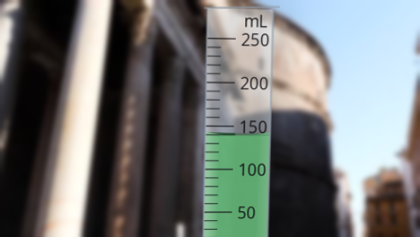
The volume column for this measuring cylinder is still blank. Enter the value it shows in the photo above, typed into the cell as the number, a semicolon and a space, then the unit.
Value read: 140; mL
